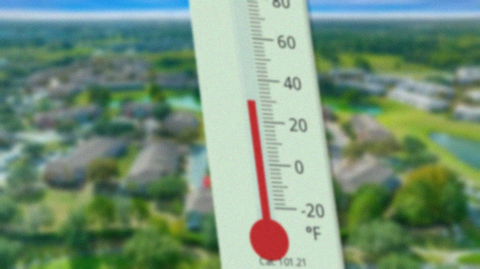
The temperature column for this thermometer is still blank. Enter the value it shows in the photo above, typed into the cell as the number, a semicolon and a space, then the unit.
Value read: 30; °F
